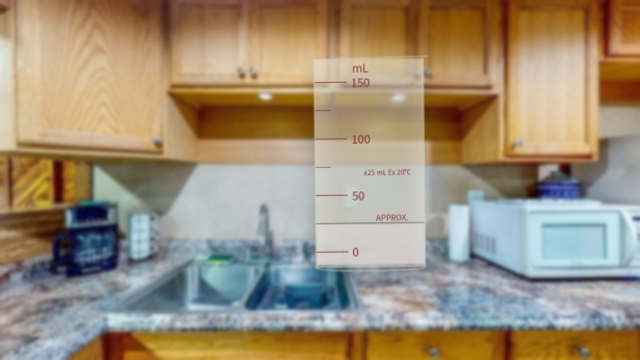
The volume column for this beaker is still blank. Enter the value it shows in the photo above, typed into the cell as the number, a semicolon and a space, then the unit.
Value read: 25; mL
